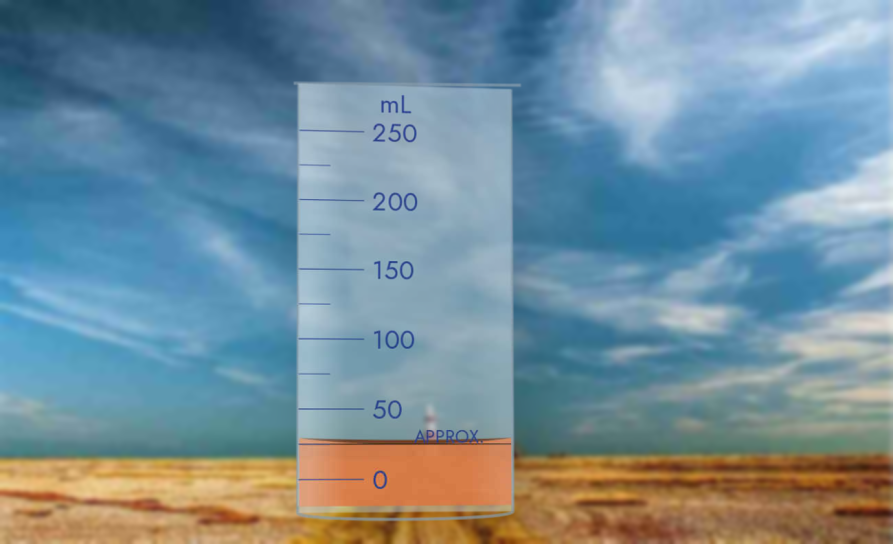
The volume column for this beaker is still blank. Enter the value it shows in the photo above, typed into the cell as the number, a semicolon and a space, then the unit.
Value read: 25; mL
